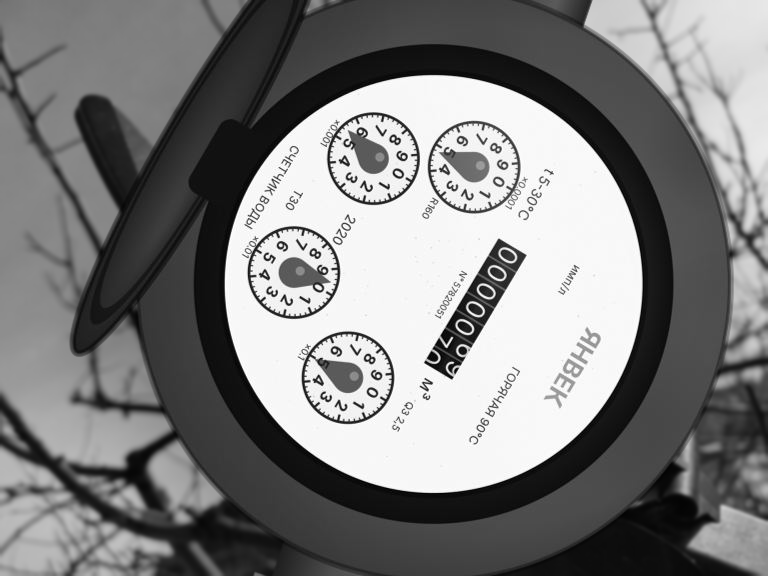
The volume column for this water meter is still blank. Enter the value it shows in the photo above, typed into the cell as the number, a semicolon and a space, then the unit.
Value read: 69.4954; m³
